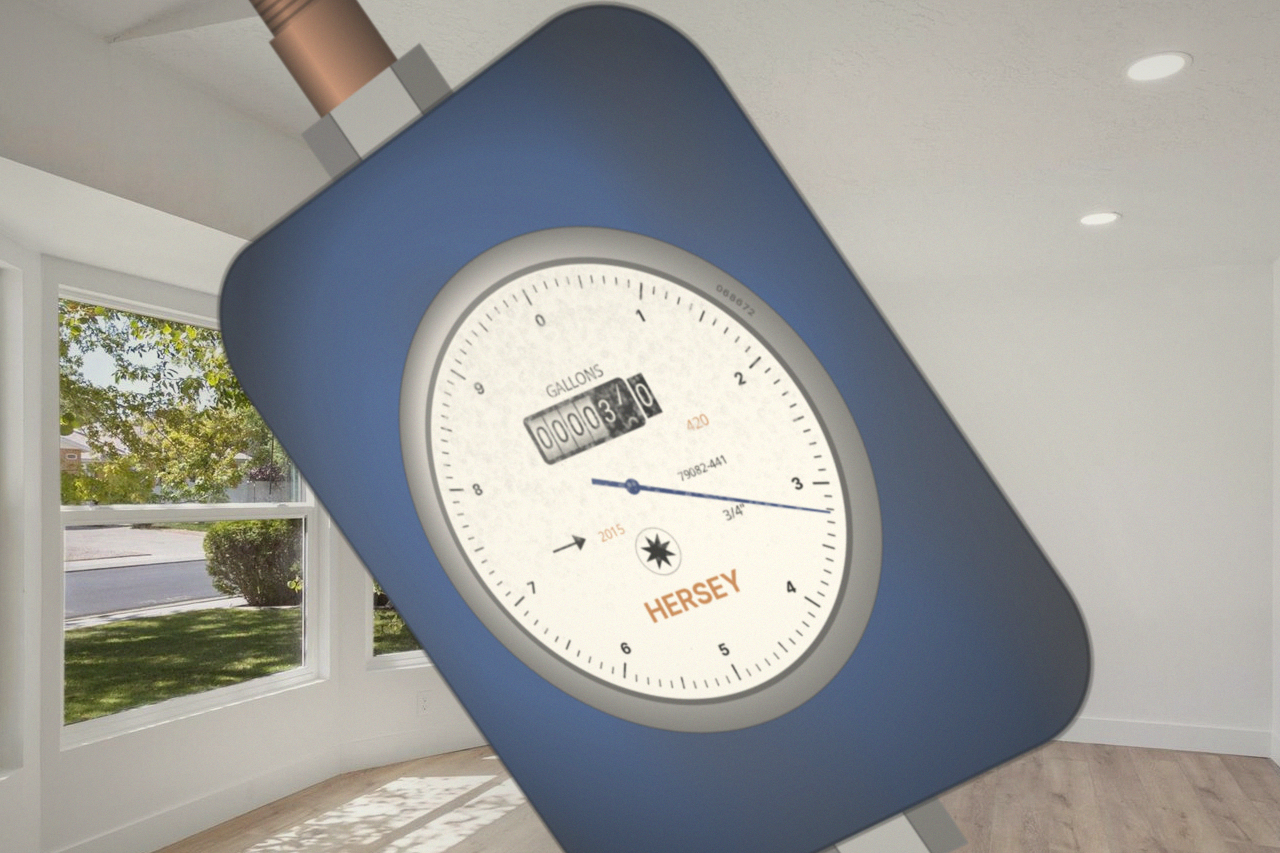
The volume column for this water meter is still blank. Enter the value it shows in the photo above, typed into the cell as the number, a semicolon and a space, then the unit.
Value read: 373.2; gal
